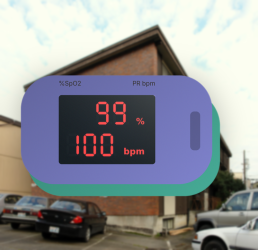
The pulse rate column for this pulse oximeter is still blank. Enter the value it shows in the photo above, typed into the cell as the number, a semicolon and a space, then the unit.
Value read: 100; bpm
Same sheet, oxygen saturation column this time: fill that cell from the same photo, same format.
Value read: 99; %
